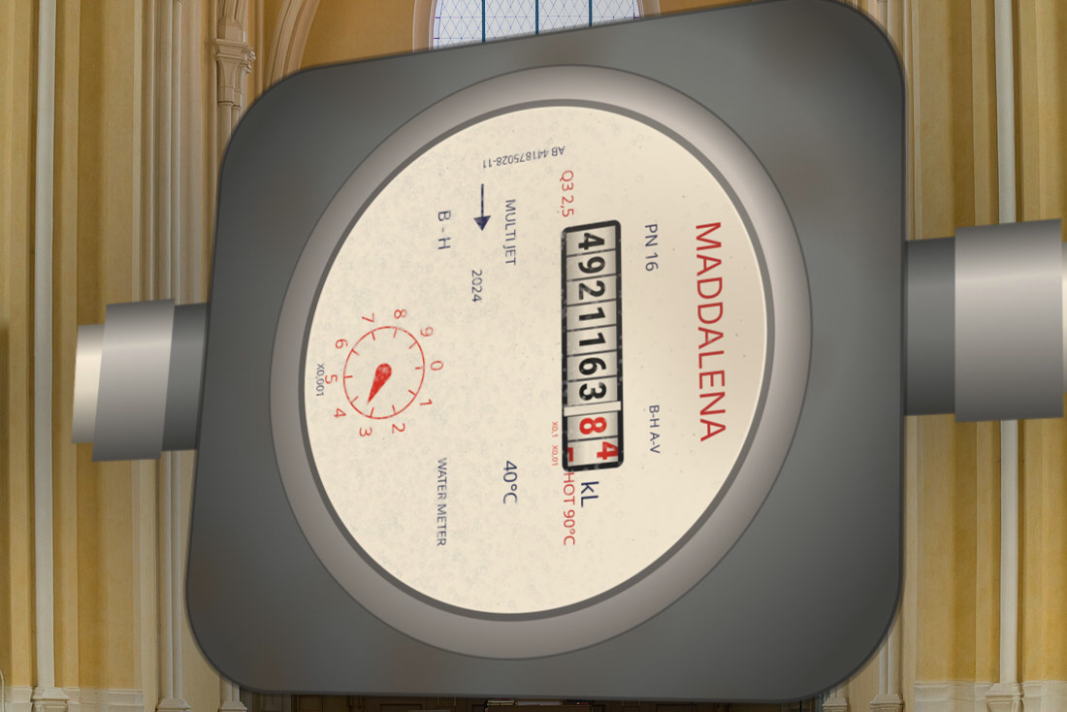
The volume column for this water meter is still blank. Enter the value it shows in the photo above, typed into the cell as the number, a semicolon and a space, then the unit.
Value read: 4921163.843; kL
